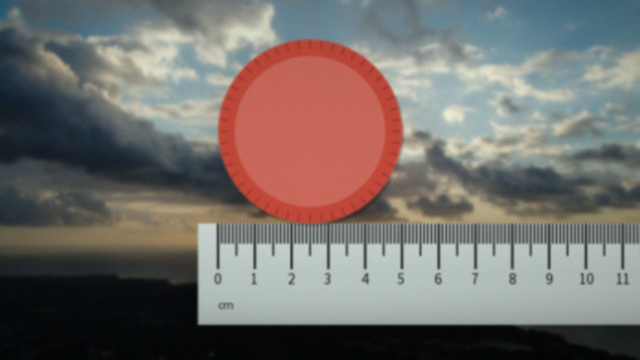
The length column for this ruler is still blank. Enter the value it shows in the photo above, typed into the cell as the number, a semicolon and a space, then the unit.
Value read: 5; cm
